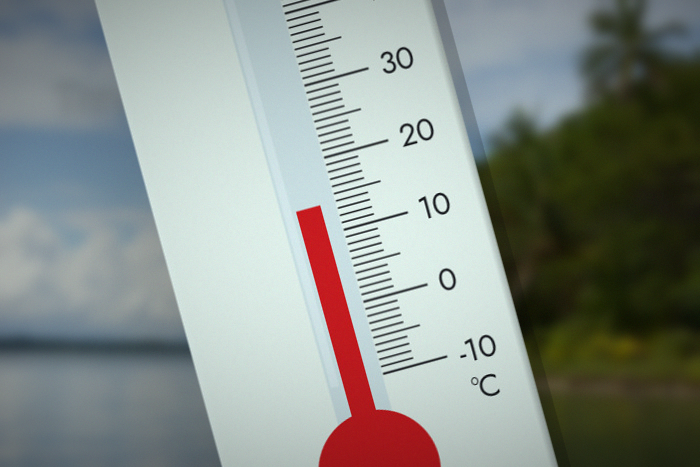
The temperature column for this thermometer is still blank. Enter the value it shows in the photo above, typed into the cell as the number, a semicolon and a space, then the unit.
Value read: 14; °C
